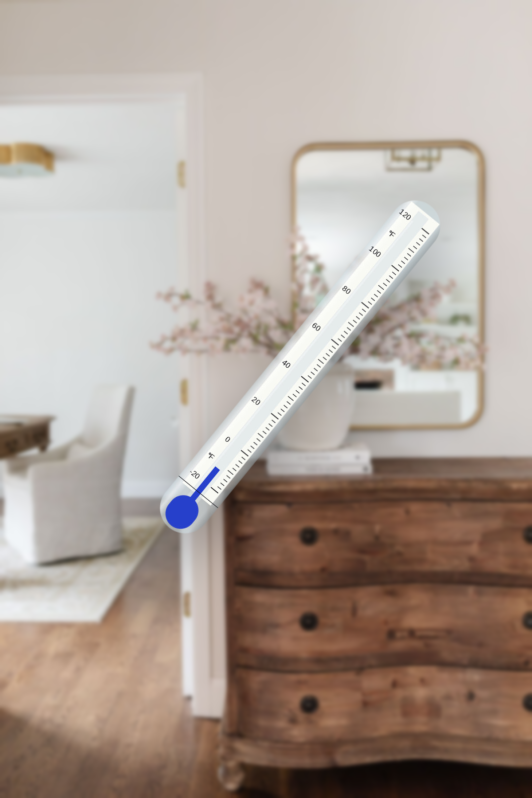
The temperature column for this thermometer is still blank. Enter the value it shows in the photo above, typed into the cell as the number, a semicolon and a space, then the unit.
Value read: -12; °F
